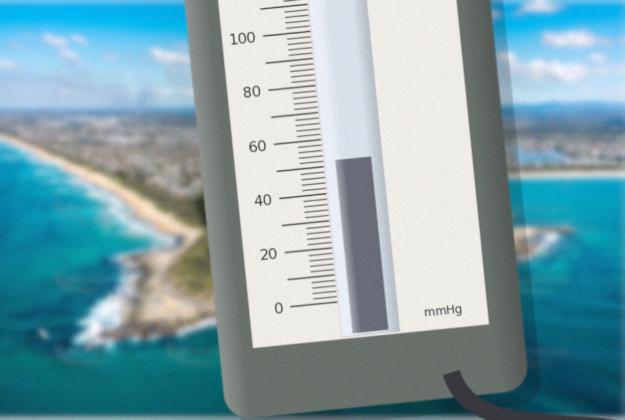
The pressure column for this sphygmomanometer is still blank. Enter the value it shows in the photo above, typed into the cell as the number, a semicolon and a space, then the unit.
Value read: 52; mmHg
